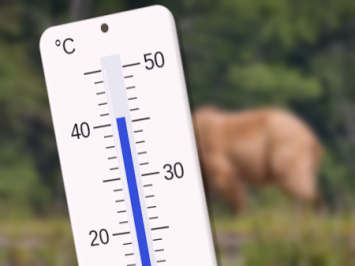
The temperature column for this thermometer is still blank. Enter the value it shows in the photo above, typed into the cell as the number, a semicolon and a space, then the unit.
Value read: 41; °C
